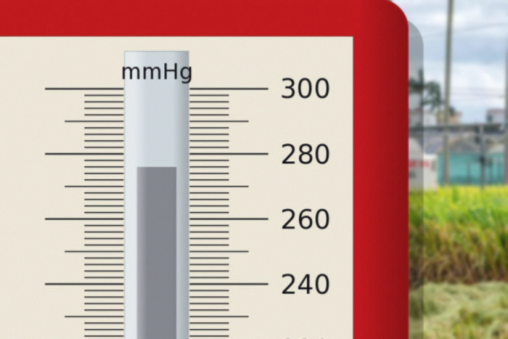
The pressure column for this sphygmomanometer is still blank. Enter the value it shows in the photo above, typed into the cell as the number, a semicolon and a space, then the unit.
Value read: 276; mmHg
